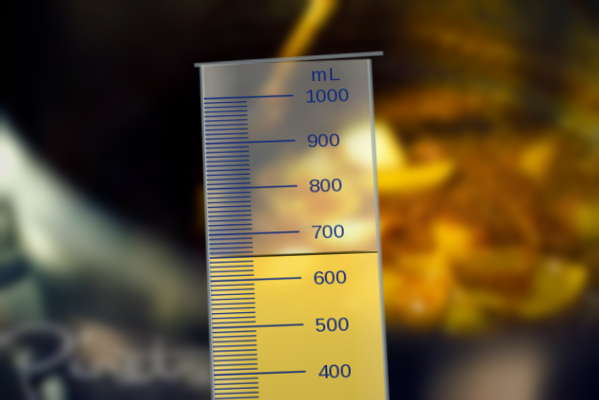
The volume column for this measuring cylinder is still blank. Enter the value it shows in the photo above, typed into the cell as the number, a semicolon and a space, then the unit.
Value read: 650; mL
